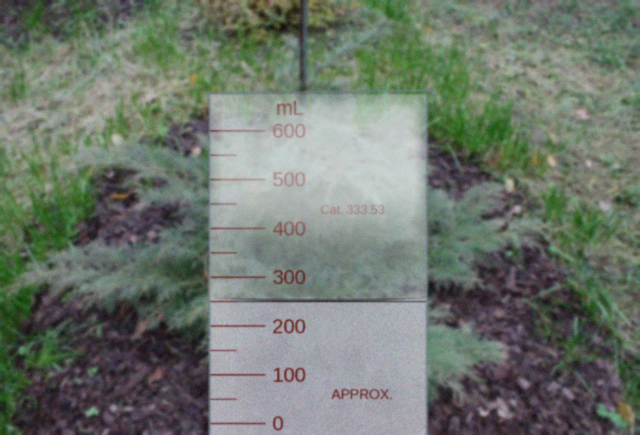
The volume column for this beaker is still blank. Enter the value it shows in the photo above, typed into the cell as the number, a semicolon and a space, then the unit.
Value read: 250; mL
